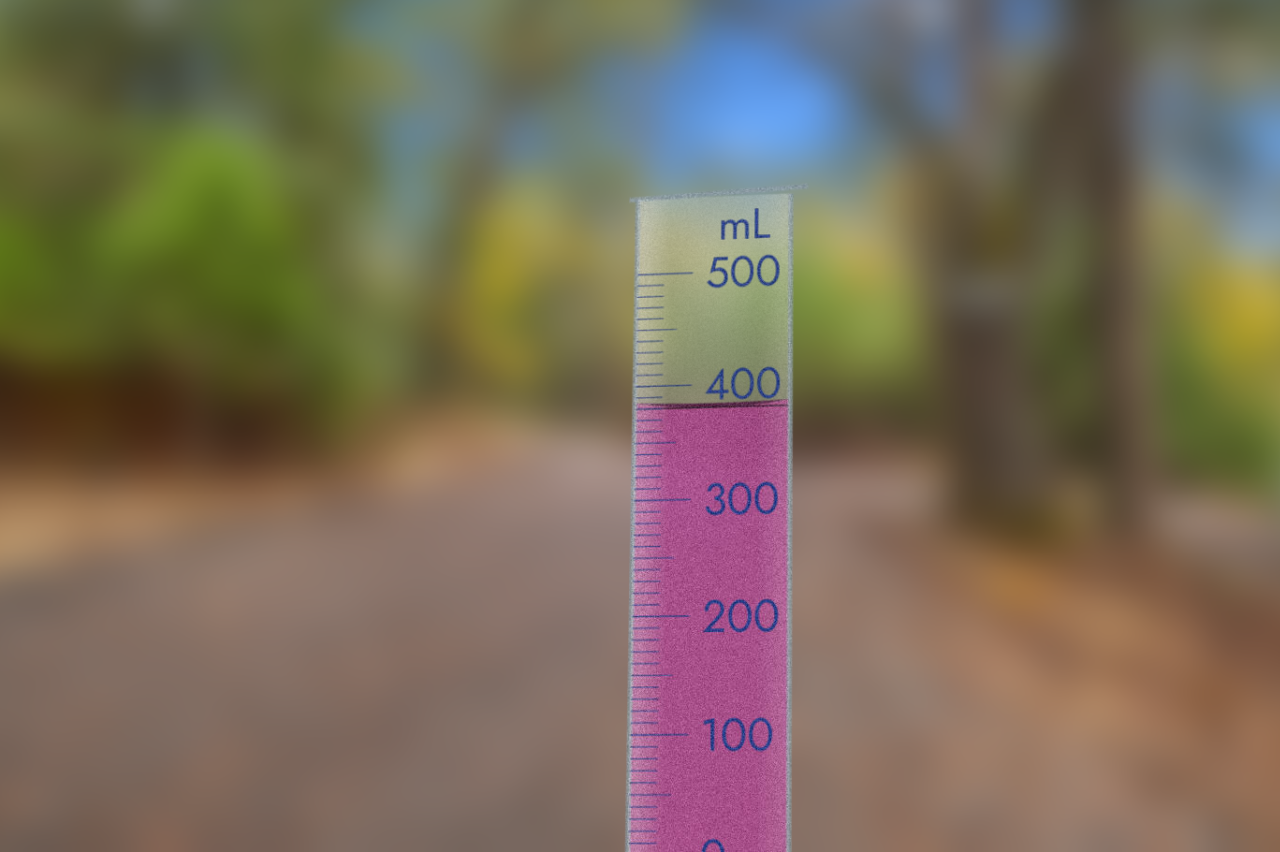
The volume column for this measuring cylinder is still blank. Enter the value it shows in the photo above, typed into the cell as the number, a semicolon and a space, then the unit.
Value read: 380; mL
